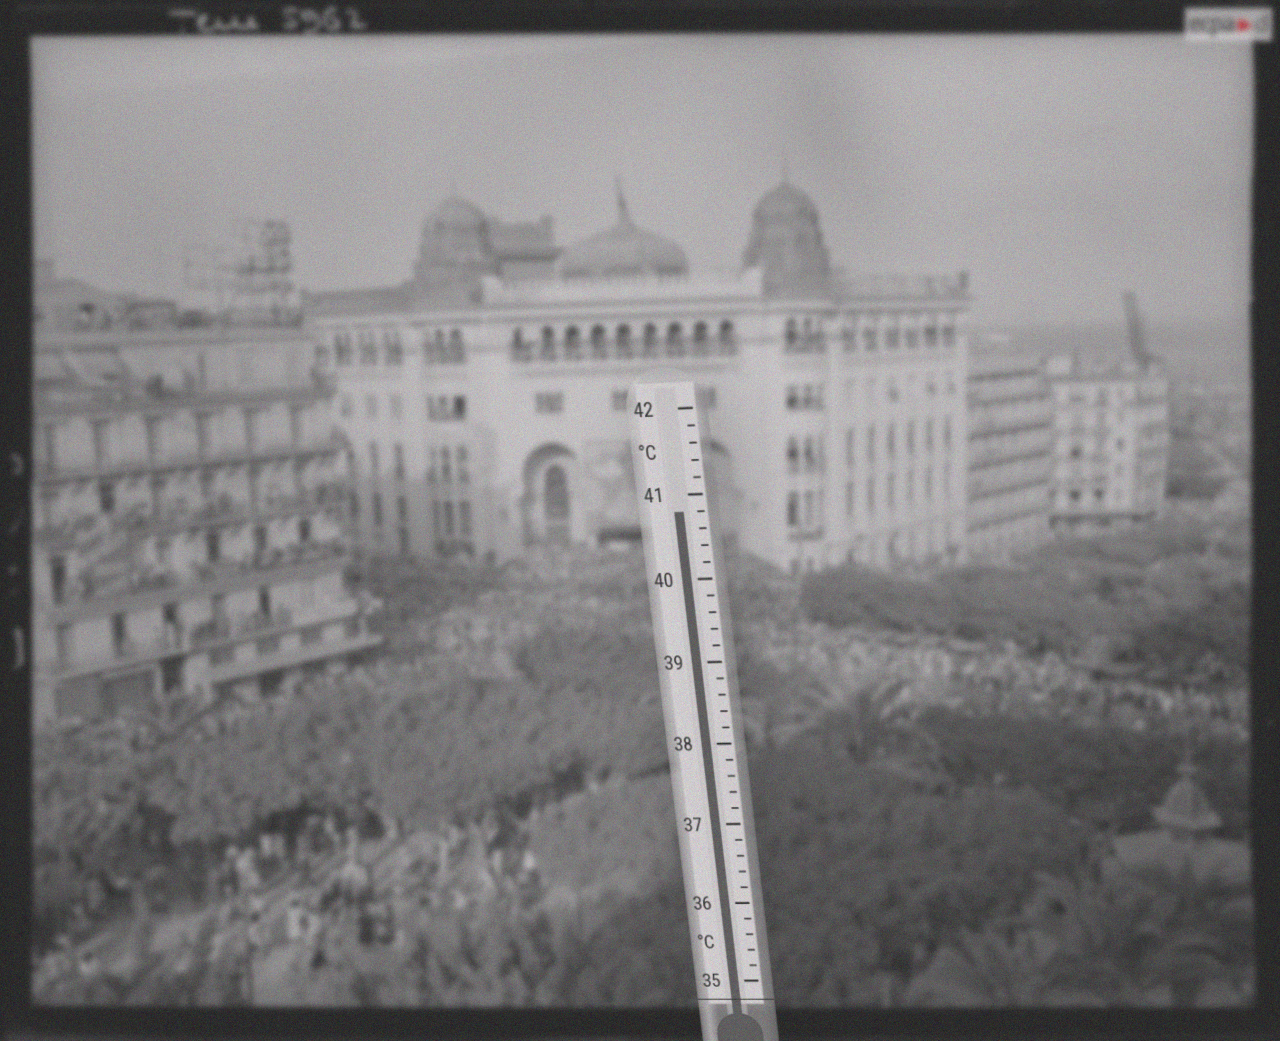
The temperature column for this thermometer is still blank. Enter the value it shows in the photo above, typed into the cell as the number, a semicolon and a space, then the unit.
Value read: 40.8; °C
